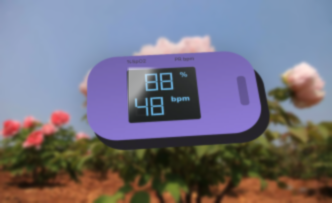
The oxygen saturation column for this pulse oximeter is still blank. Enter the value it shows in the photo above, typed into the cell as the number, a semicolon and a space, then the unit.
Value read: 88; %
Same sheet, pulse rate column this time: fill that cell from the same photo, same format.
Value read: 48; bpm
